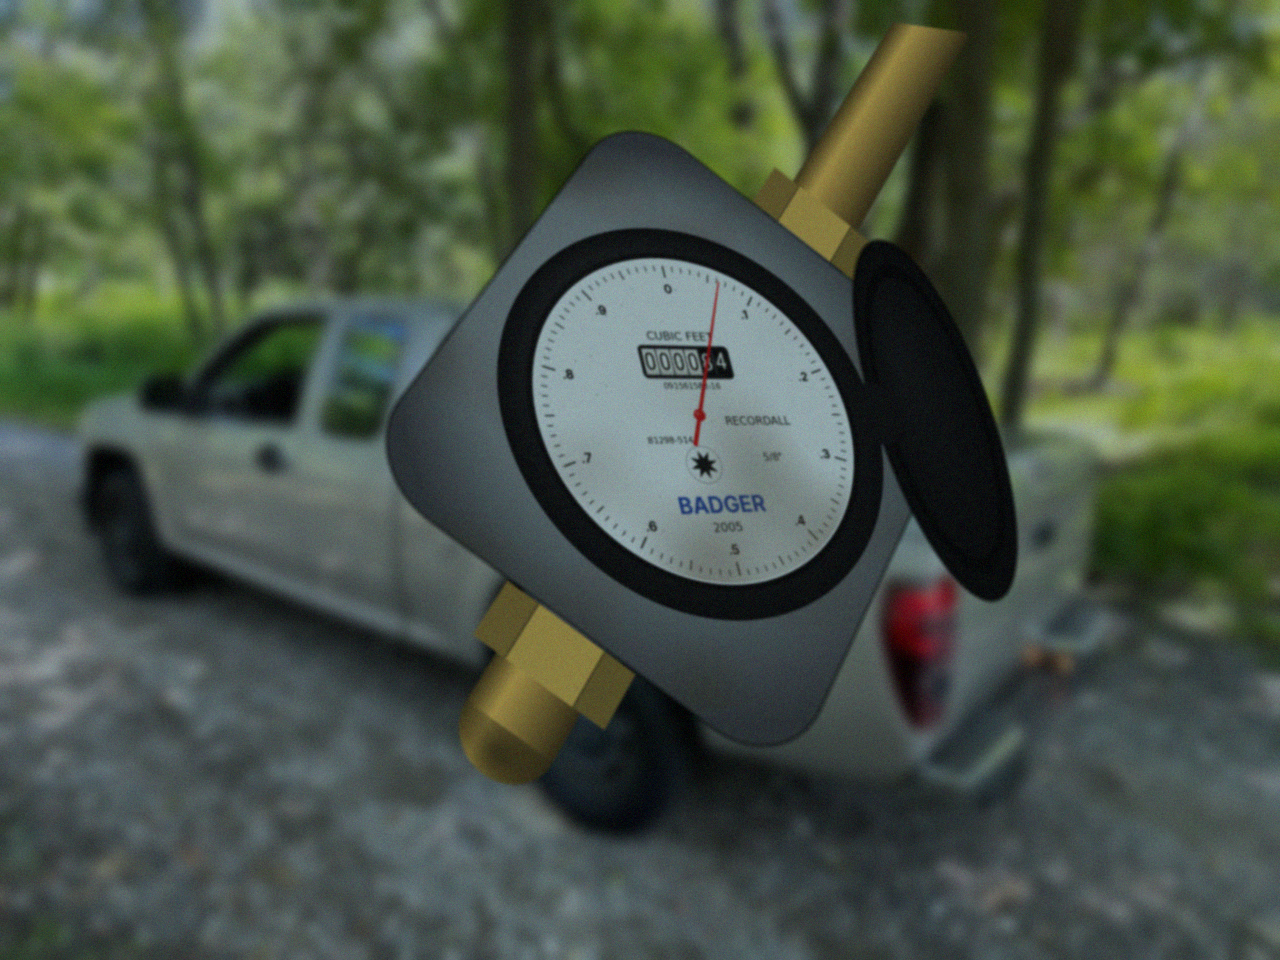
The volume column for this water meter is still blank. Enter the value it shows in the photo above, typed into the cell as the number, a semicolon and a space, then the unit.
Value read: 84.06; ft³
